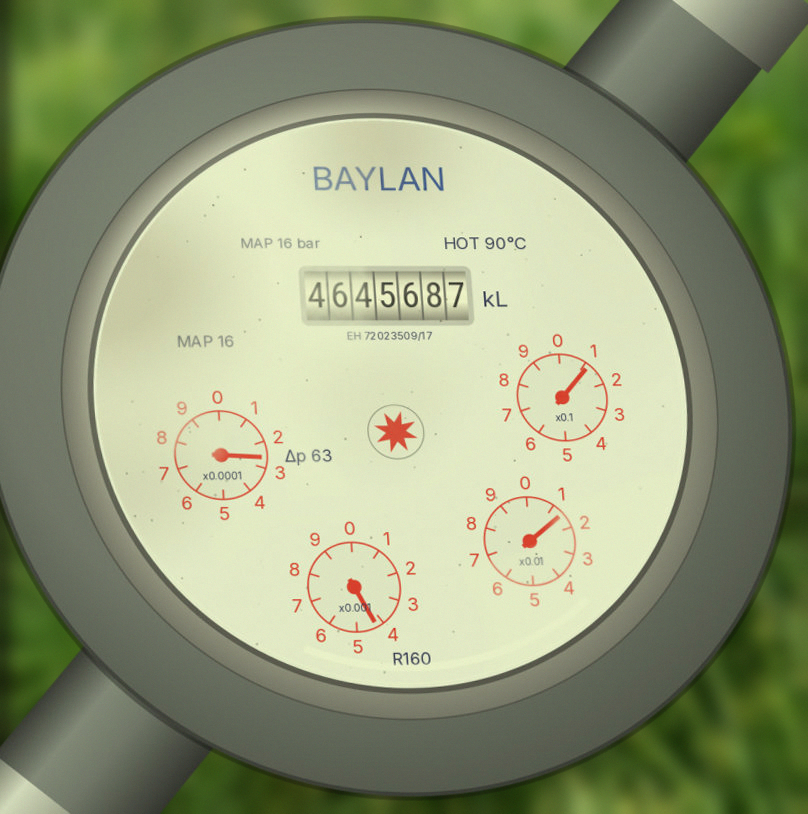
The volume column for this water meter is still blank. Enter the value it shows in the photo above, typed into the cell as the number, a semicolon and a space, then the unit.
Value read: 4645687.1142; kL
